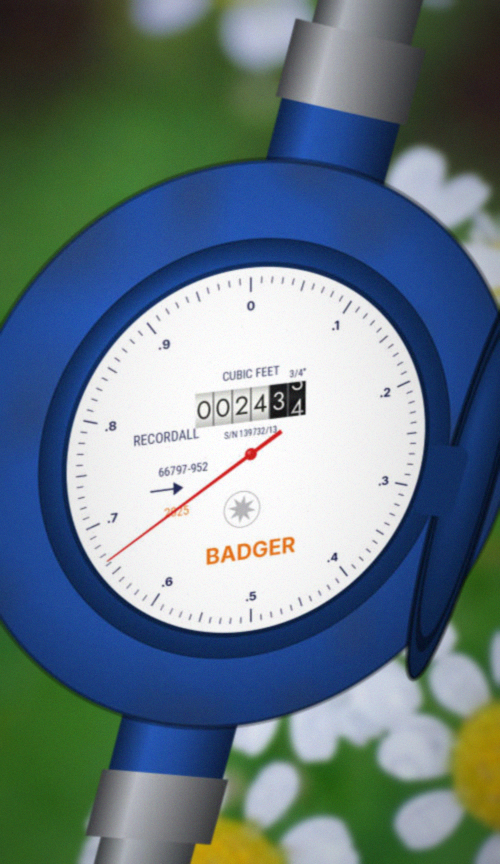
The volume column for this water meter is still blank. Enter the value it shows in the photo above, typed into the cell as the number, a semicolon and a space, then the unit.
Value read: 2433.66; ft³
